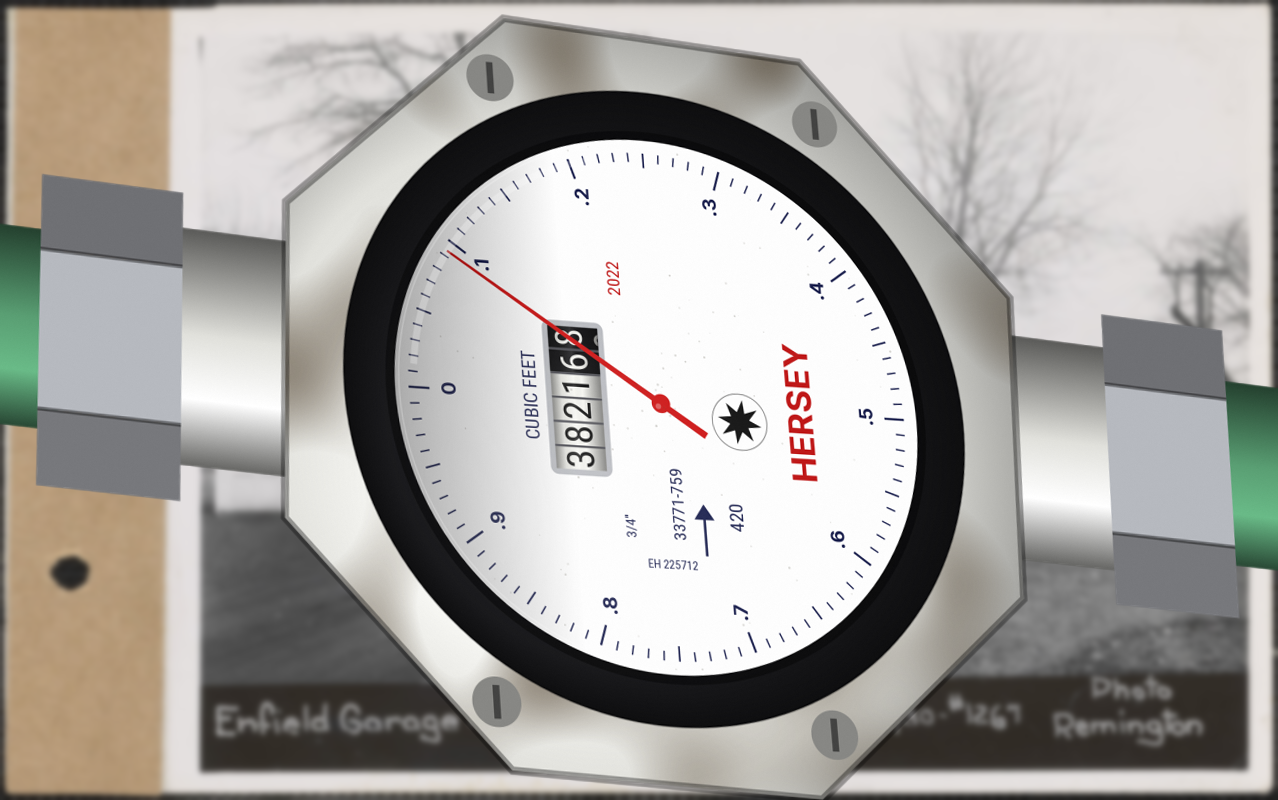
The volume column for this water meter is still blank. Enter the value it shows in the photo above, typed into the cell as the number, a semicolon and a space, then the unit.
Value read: 382168.09; ft³
